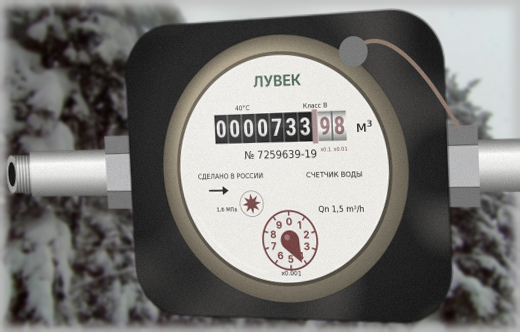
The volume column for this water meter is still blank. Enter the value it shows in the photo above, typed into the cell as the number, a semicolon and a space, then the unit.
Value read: 733.984; m³
